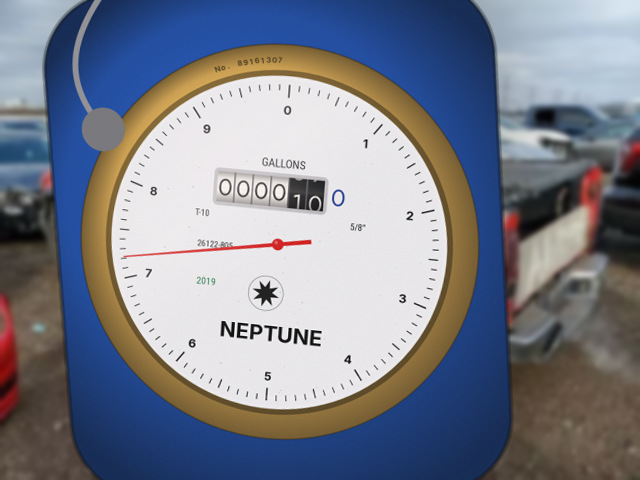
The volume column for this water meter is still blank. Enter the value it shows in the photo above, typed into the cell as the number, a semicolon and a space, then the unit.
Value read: 97.2; gal
